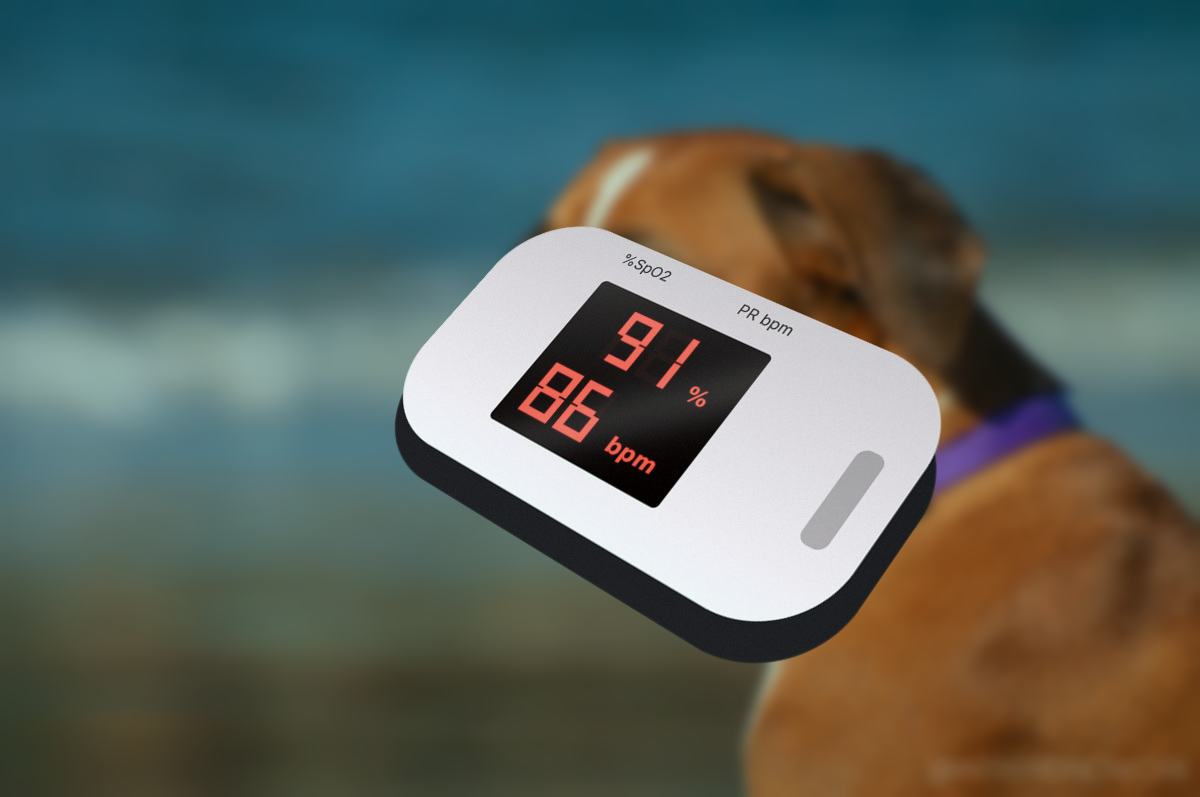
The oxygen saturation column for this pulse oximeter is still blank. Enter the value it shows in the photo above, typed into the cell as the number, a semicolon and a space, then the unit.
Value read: 91; %
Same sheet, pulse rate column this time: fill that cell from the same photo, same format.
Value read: 86; bpm
